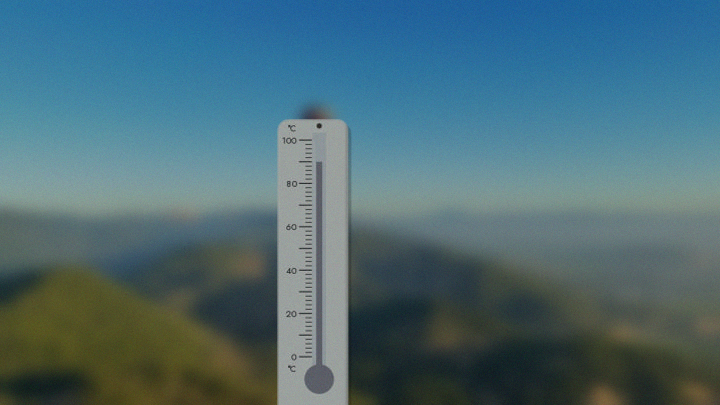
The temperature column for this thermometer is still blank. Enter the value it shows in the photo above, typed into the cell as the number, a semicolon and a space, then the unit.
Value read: 90; °C
